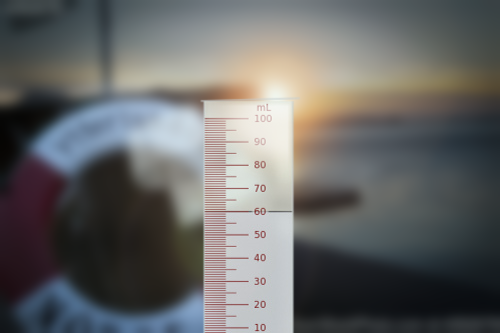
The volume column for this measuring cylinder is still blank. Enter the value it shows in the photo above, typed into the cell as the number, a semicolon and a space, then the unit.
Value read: 60; mL
